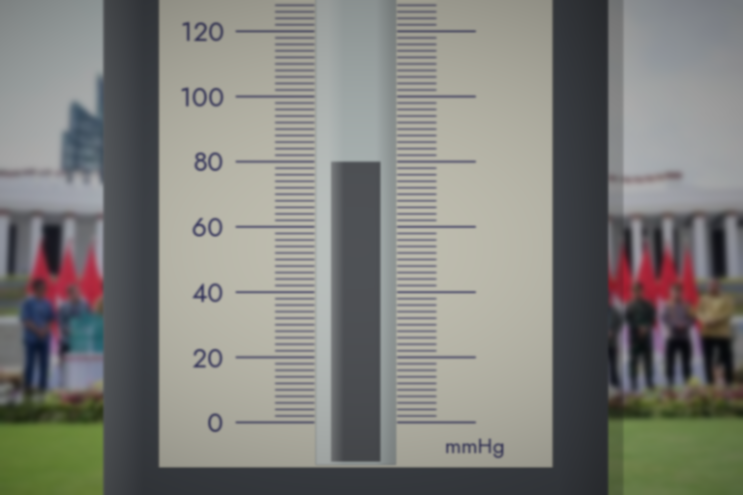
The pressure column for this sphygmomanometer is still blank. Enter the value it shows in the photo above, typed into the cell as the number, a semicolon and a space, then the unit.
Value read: 80; mmHg
